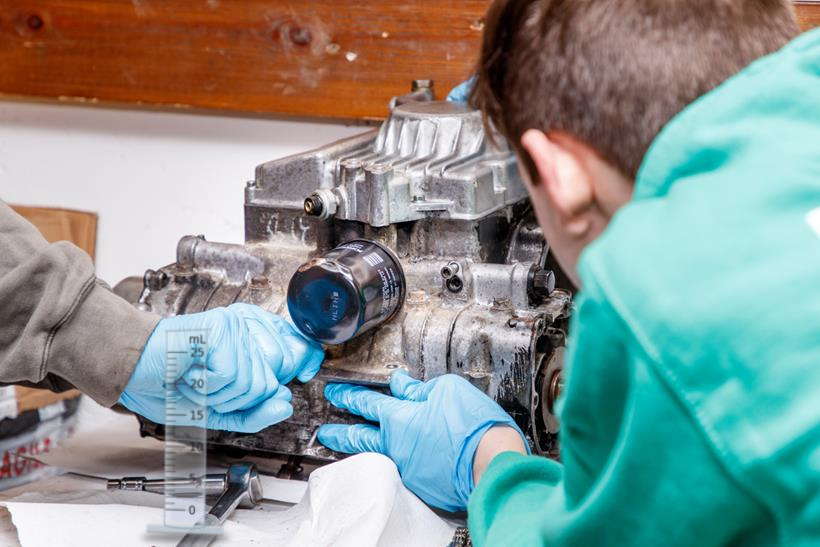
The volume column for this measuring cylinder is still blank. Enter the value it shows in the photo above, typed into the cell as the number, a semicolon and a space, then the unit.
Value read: 2; mL
